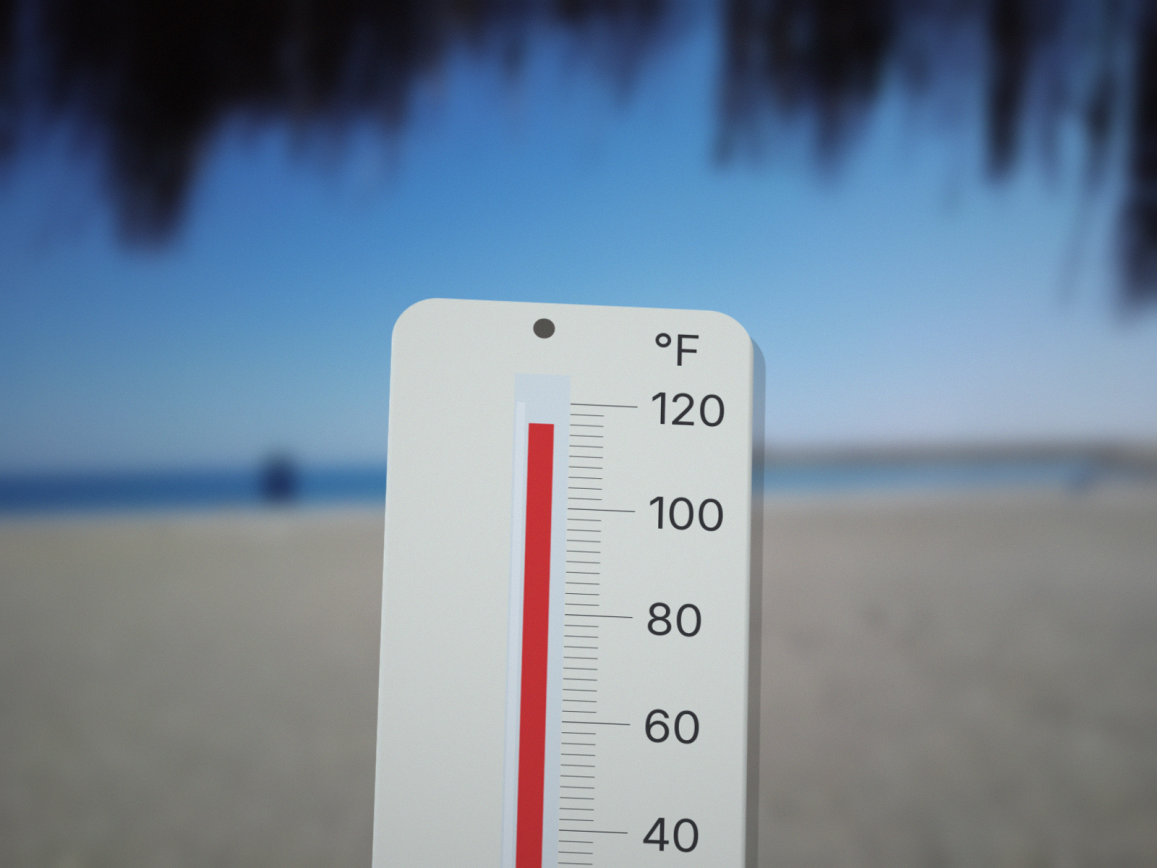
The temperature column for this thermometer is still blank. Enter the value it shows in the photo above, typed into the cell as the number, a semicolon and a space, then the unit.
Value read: 116; °F
